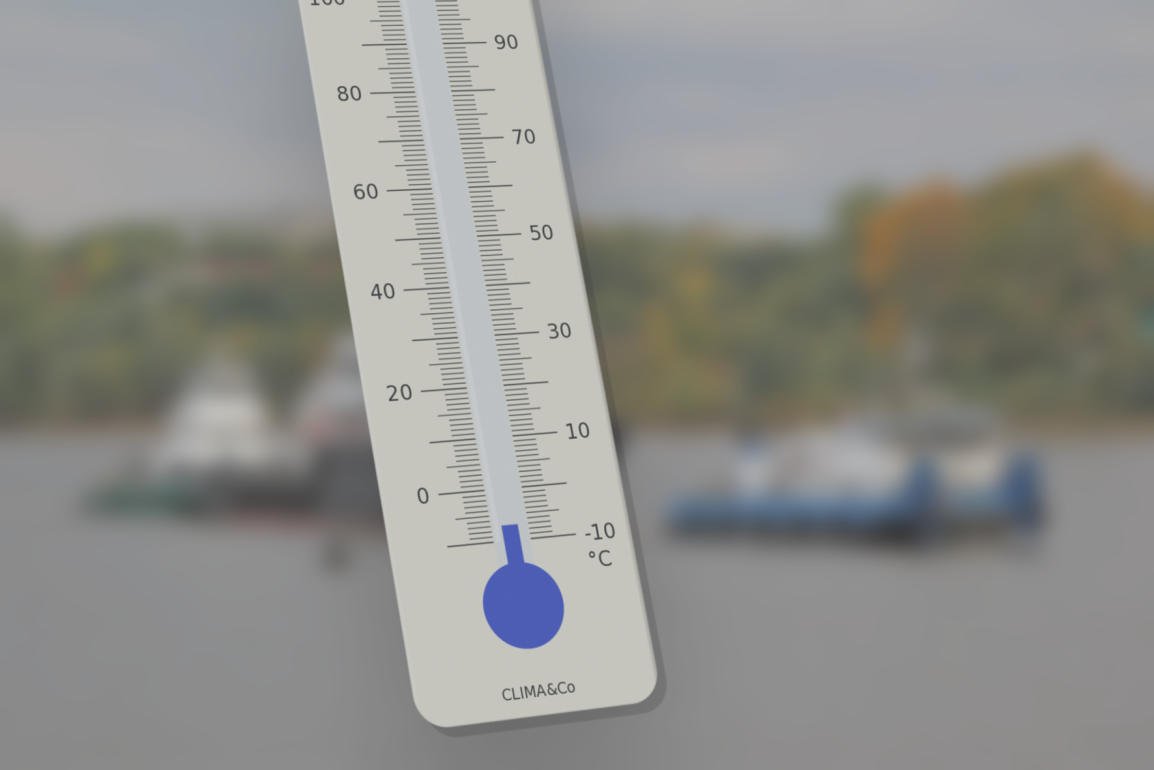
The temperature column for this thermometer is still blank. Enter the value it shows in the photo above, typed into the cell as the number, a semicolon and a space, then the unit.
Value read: -7; °C
